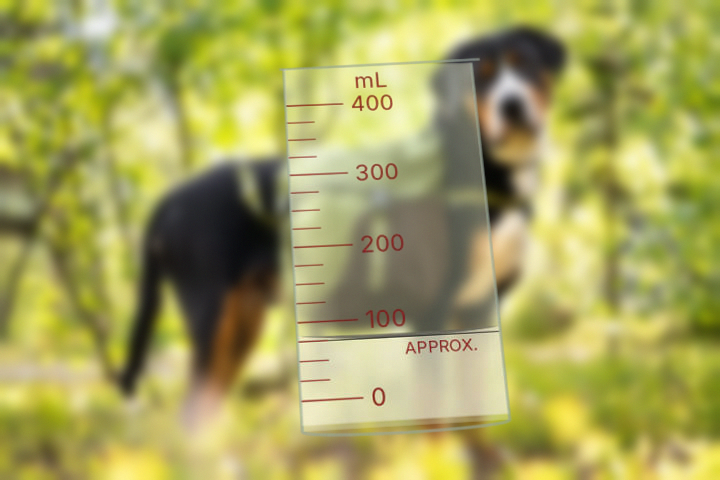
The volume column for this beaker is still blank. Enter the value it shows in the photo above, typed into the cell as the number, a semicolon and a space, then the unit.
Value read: 75; mL
